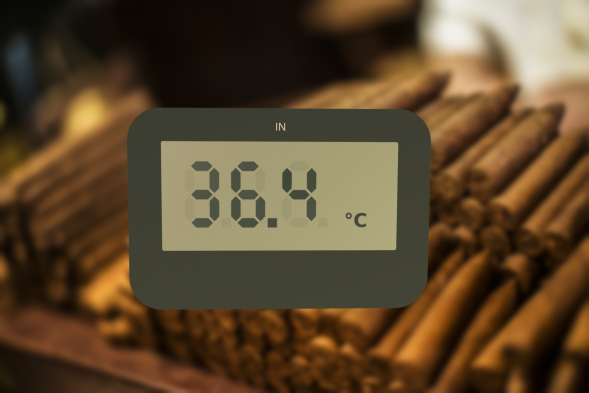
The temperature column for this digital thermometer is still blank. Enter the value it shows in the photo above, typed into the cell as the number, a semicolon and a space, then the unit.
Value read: 36.4; °C
